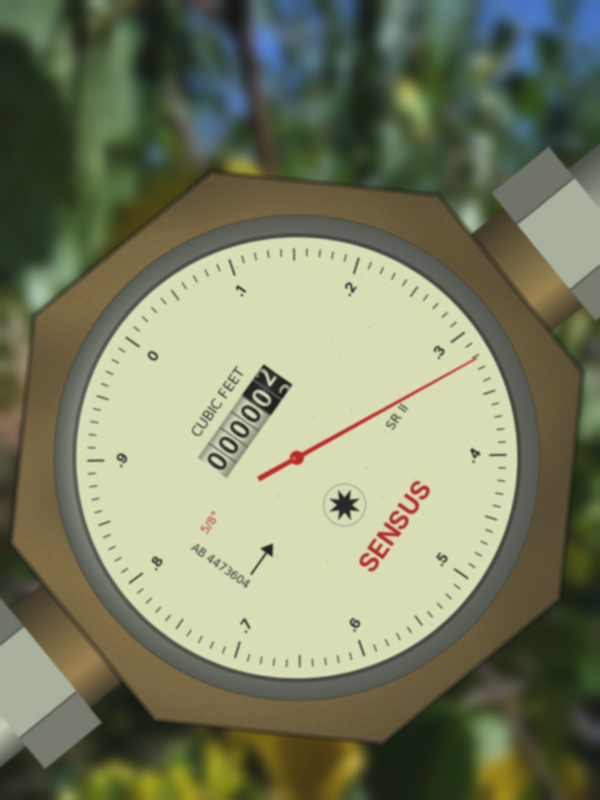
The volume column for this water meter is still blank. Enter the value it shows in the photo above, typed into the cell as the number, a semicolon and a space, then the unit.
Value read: 2.32; ft³
